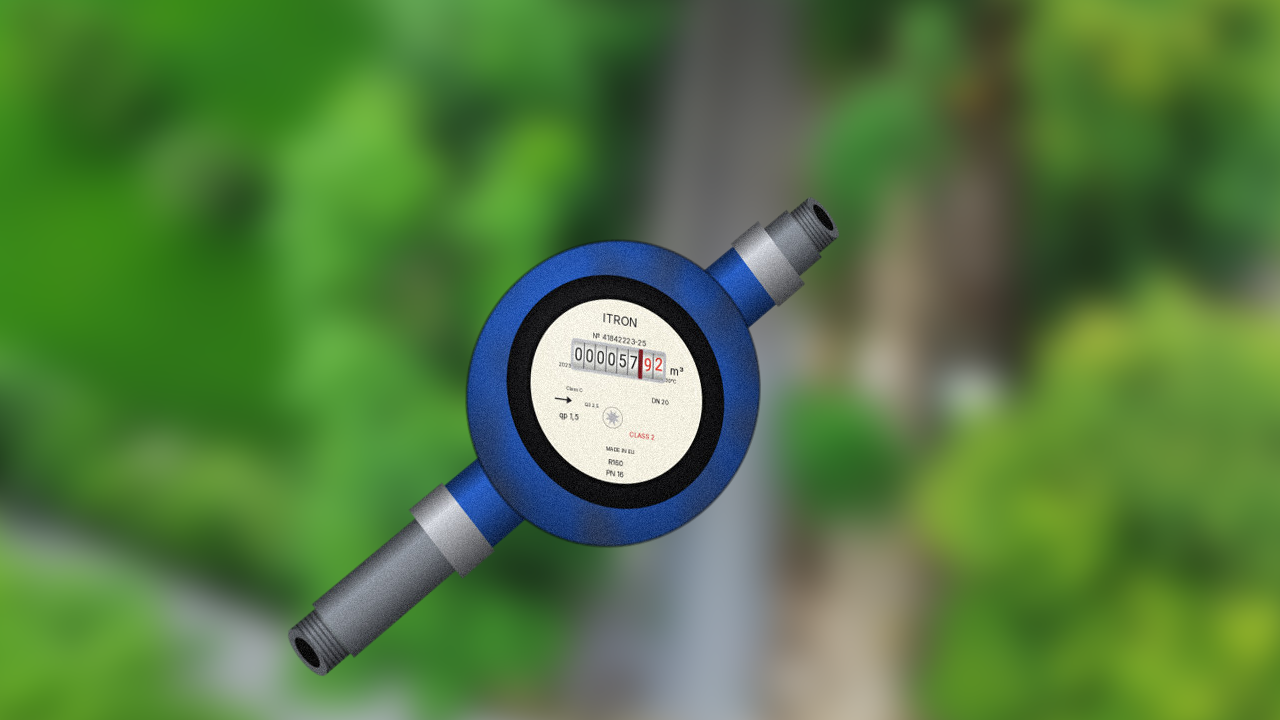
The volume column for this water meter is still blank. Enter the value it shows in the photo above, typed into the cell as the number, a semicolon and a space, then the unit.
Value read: 57.92; m³
